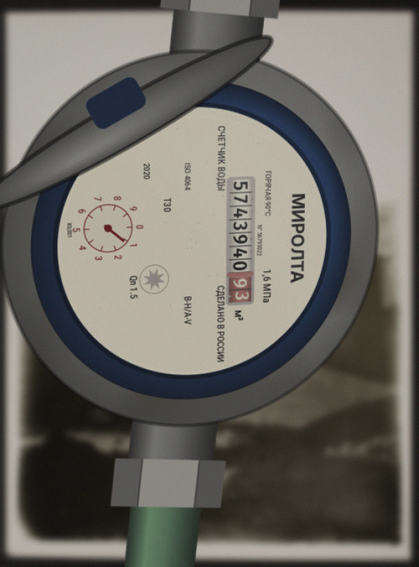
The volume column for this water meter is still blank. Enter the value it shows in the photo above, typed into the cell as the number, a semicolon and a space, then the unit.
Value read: 5743940.931; m³
